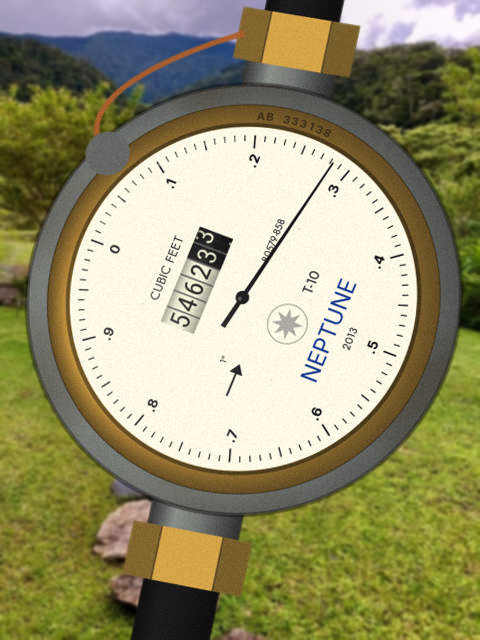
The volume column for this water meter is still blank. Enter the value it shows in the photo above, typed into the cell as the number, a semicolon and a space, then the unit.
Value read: 546233.28; ft³
